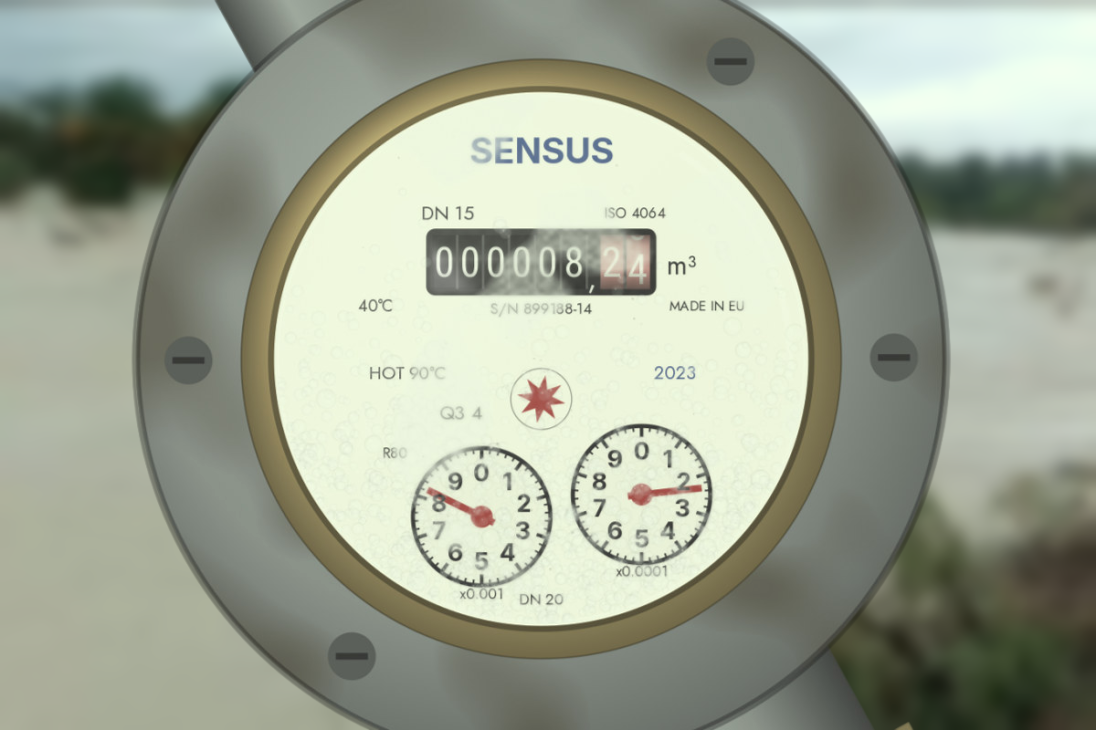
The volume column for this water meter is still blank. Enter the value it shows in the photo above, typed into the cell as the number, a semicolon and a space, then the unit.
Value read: 8.2382; m³
